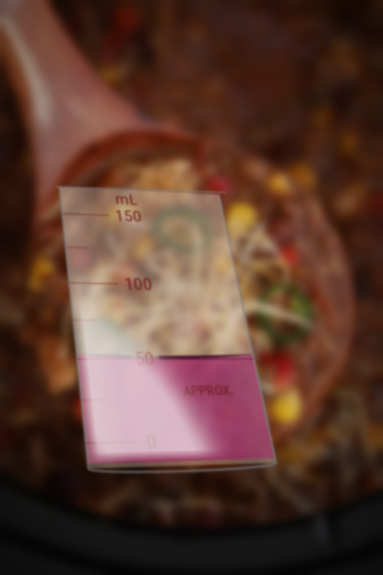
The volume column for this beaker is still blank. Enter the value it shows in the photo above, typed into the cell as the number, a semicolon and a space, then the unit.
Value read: 50; mL
